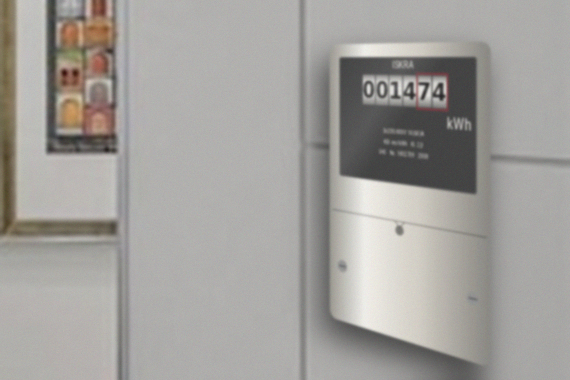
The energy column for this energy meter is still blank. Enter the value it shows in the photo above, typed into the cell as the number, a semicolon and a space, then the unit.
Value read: 14.74; kWh
